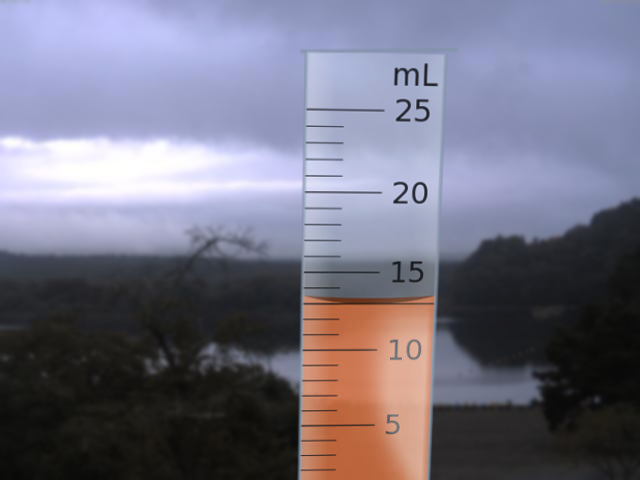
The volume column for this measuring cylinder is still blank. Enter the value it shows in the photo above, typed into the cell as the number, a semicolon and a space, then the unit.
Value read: 13; mL
